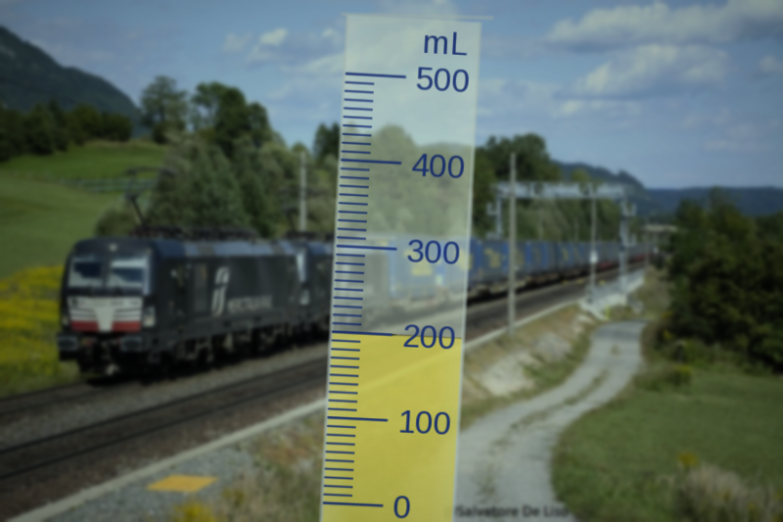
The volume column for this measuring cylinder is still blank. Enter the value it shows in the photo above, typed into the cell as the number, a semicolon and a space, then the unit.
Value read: 200; mL
